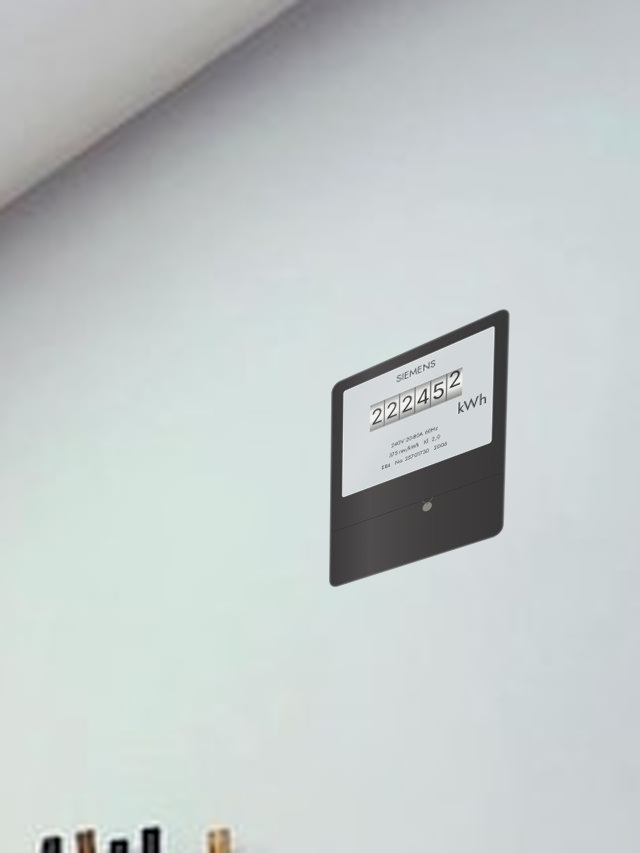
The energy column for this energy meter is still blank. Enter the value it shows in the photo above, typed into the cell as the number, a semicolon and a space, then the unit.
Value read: 222452; kWh
